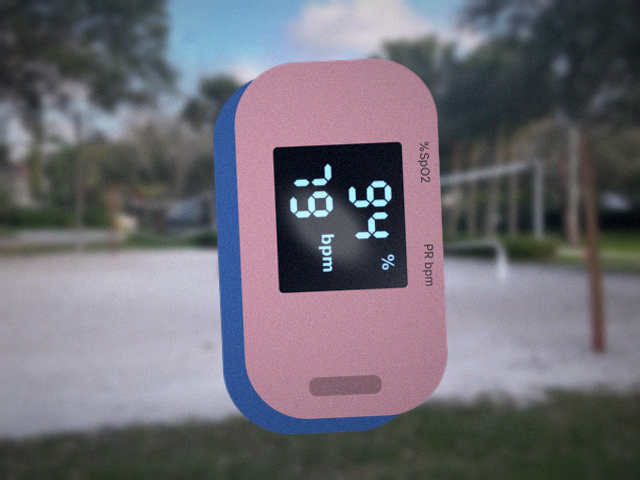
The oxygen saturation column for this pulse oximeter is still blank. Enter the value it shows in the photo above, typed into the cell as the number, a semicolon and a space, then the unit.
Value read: 94; %
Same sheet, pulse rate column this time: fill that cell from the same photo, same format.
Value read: 79; bpm
